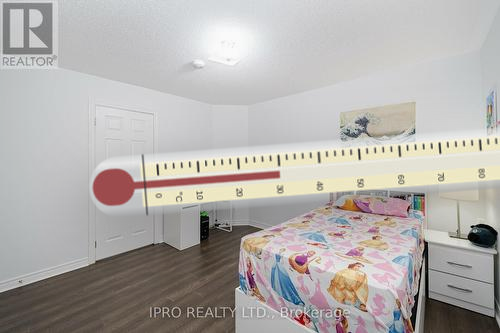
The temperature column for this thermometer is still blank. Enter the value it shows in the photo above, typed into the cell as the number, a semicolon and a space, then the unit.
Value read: 30; °C
